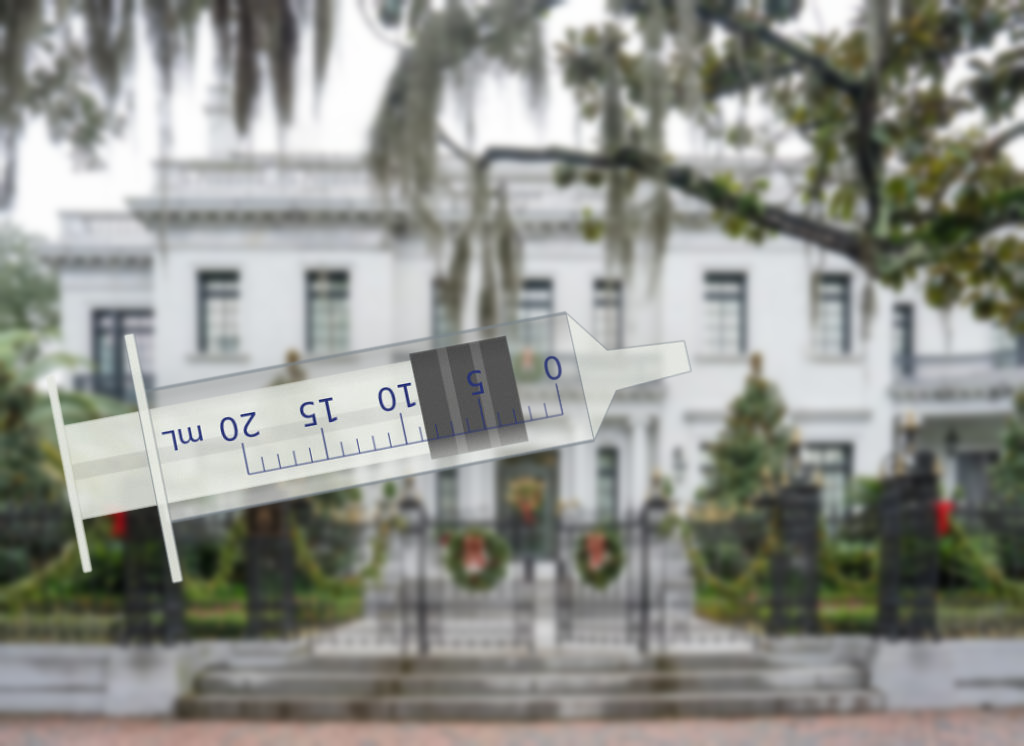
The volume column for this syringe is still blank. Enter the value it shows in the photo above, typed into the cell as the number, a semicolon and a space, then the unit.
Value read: 2.5; mL
